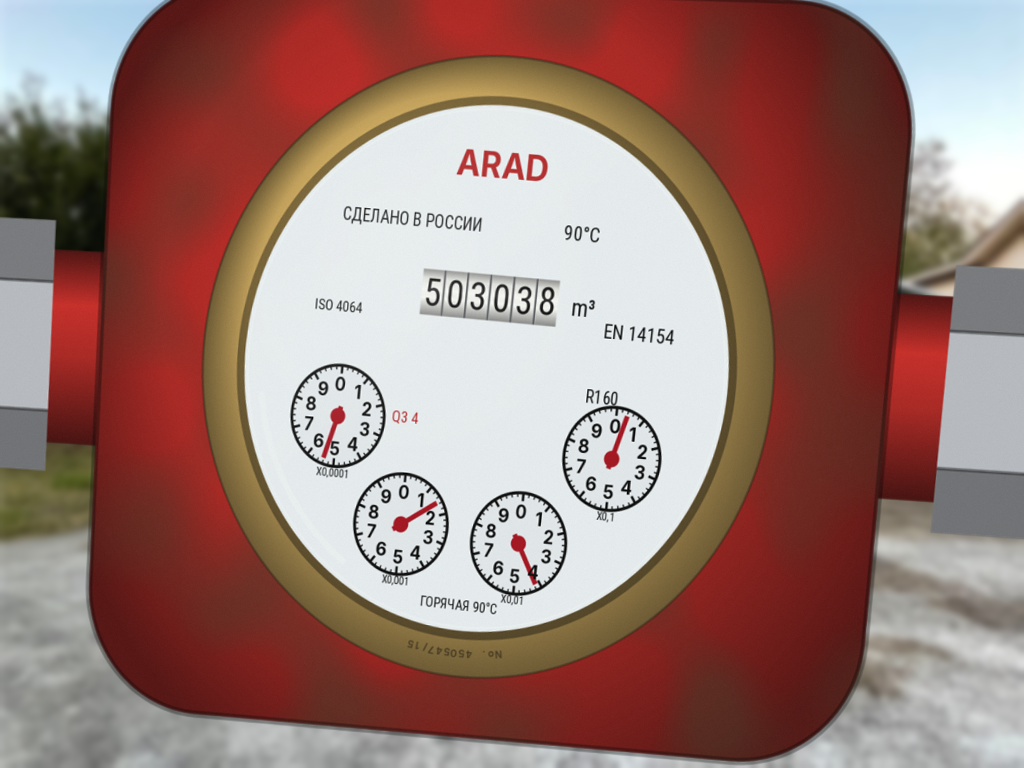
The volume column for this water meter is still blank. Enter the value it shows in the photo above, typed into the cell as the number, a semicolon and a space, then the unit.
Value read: 503038.0415; m³
